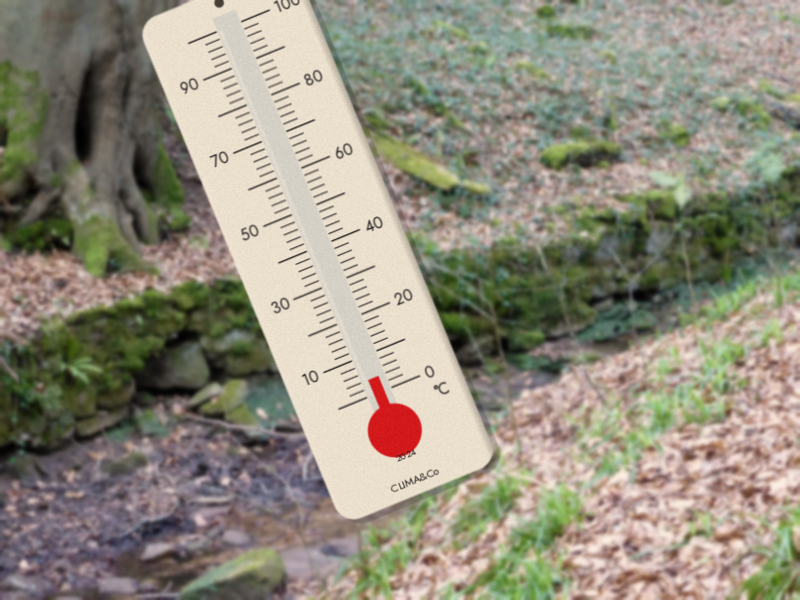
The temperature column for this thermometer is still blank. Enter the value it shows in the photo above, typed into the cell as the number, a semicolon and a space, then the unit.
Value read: 4; °C
